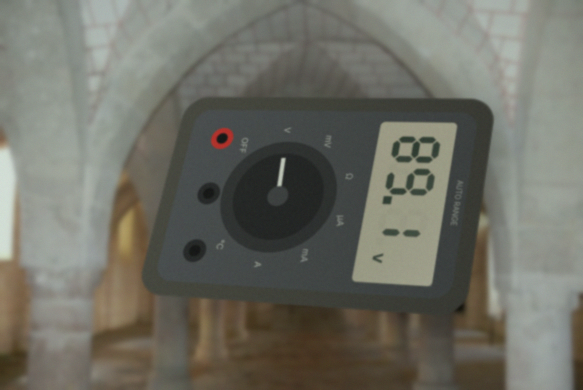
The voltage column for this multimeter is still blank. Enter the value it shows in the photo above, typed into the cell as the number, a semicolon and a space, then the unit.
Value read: 89.1; V
